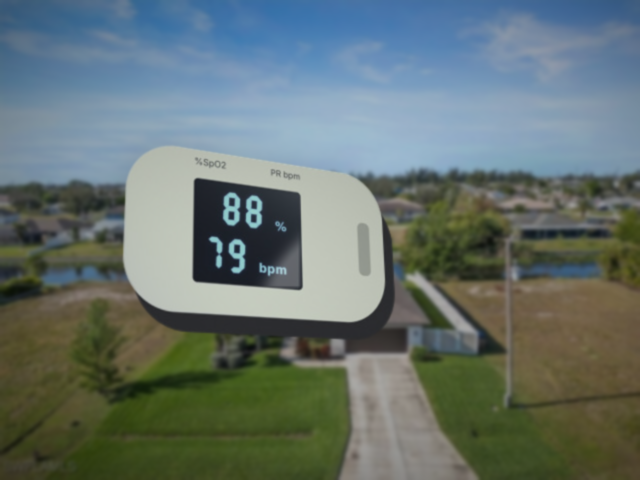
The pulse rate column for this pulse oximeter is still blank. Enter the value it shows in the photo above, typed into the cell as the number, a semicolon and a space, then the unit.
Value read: 79; bpm
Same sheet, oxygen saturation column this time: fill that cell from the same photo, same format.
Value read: 88; %
